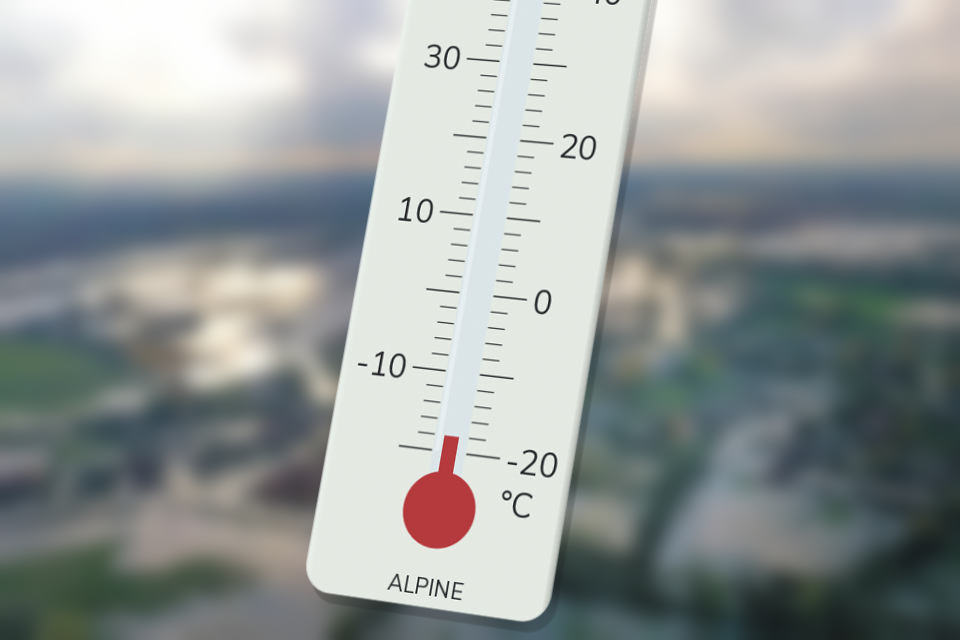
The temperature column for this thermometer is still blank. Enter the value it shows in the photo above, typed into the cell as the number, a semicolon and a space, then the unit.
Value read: -18; °C
